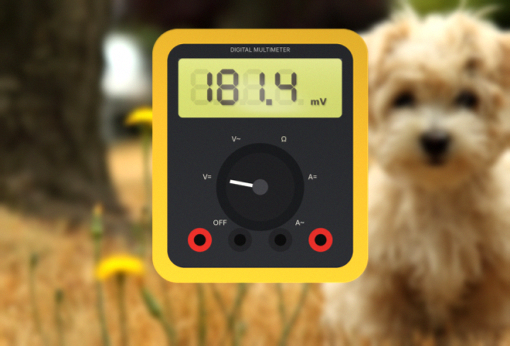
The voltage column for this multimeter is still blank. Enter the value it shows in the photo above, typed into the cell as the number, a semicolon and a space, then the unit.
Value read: 181.4; mV
